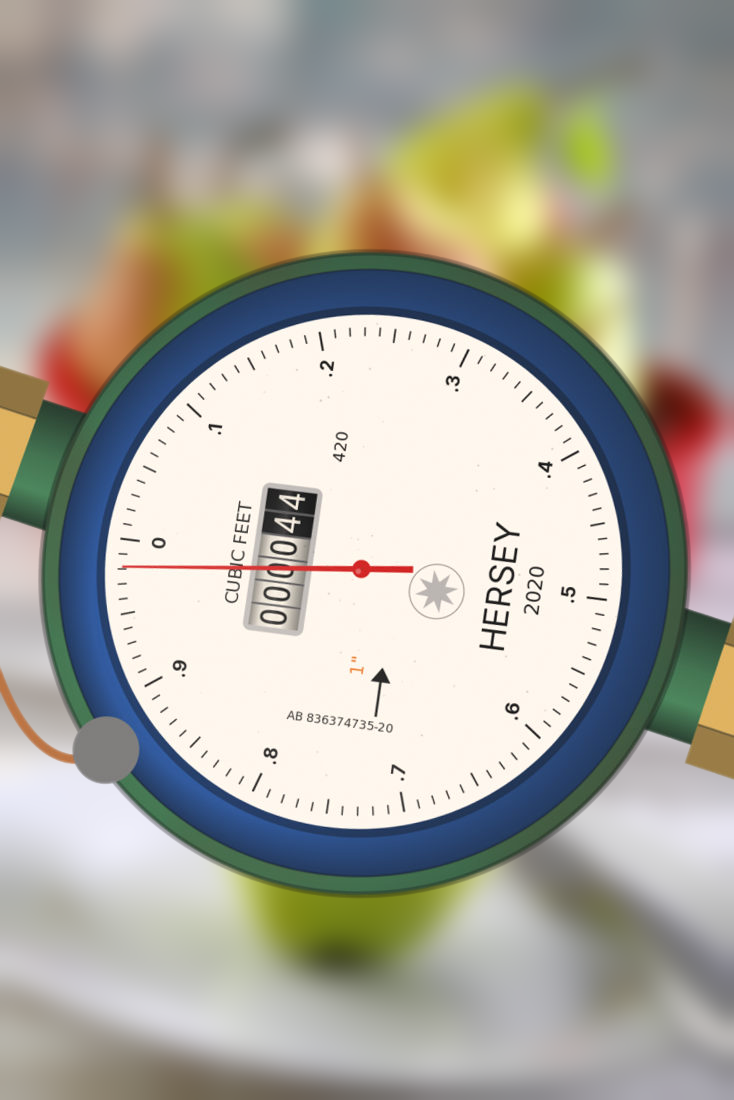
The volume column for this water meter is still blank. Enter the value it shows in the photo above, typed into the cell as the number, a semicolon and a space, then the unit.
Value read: 43.98; ft³
